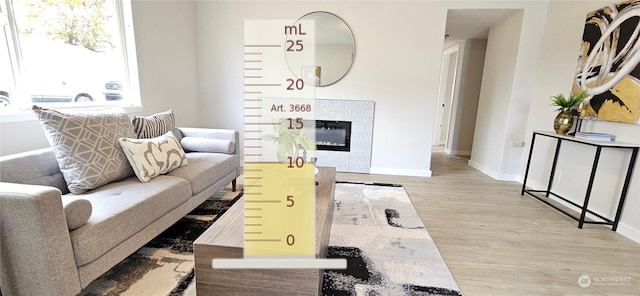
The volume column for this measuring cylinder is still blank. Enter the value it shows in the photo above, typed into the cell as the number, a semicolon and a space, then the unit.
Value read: 10; mL
